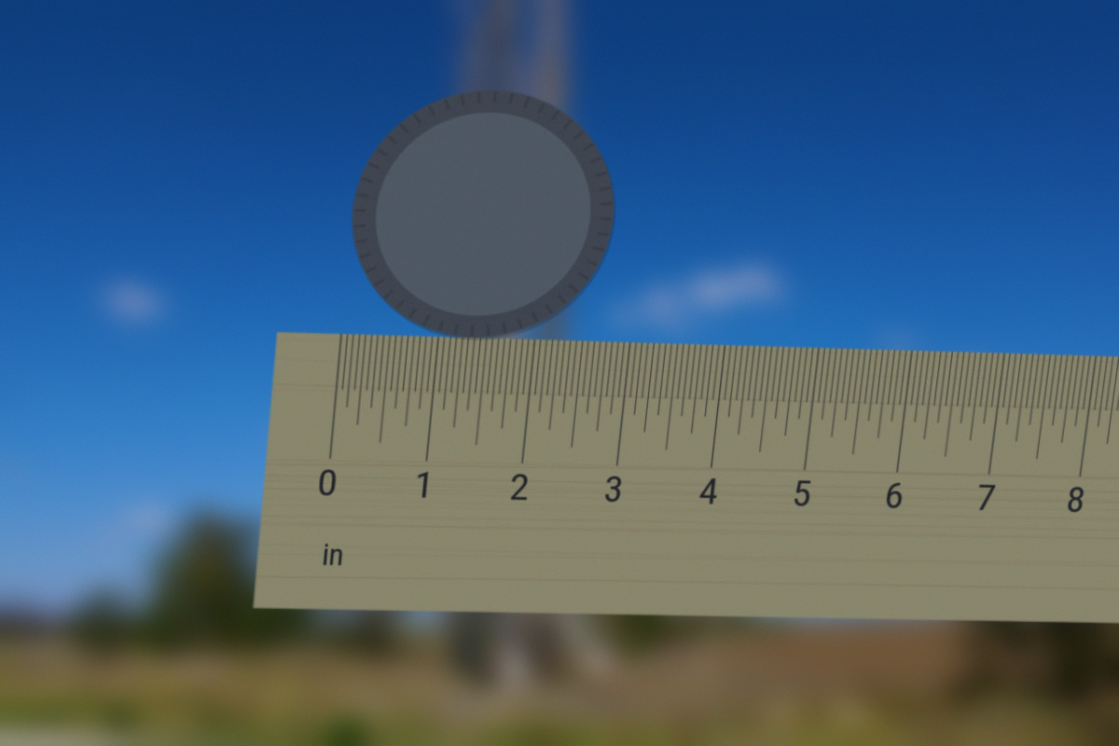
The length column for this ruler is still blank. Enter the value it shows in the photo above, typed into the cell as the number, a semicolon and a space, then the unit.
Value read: 2.6875; in
